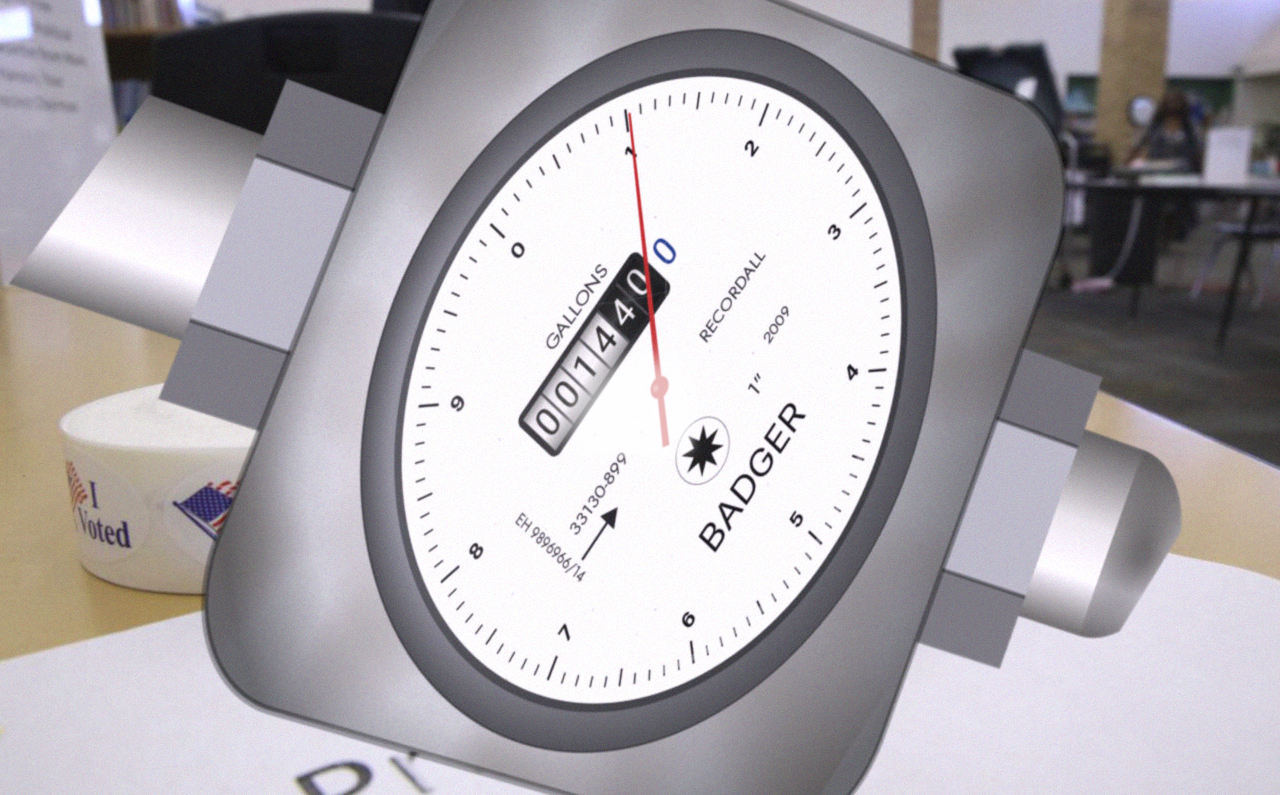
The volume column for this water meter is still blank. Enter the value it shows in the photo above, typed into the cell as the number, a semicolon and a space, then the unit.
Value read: 14401.0; gal
